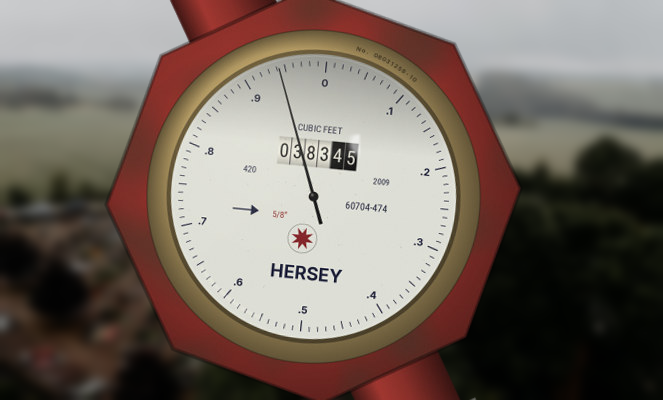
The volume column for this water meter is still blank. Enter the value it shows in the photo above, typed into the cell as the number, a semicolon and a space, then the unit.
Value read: 38344.94; ft³
